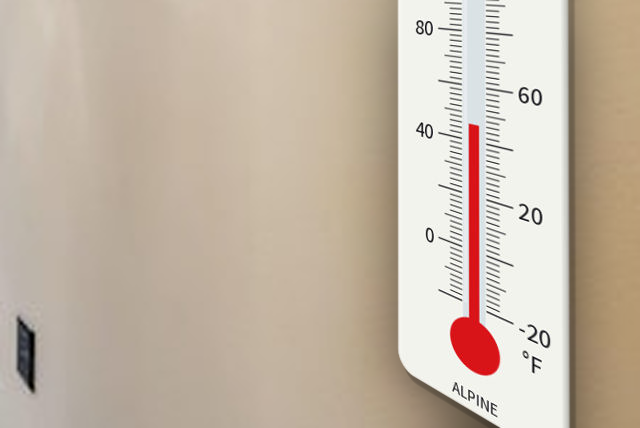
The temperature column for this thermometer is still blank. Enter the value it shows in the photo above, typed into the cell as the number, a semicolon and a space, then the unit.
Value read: 46; °F
